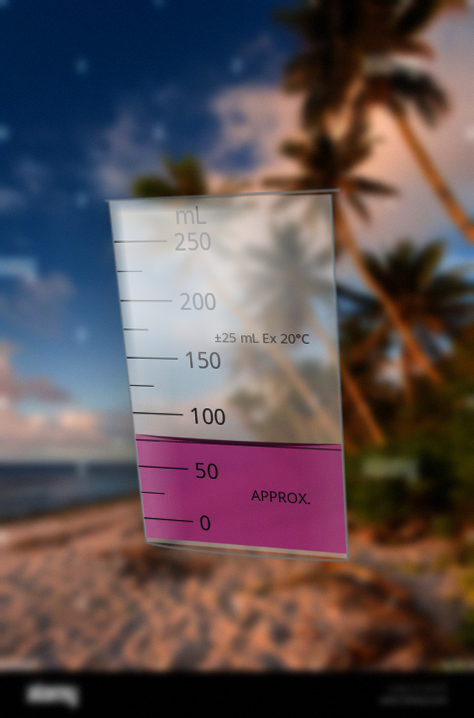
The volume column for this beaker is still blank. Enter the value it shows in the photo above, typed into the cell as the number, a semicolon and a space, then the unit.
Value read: 75; mL
